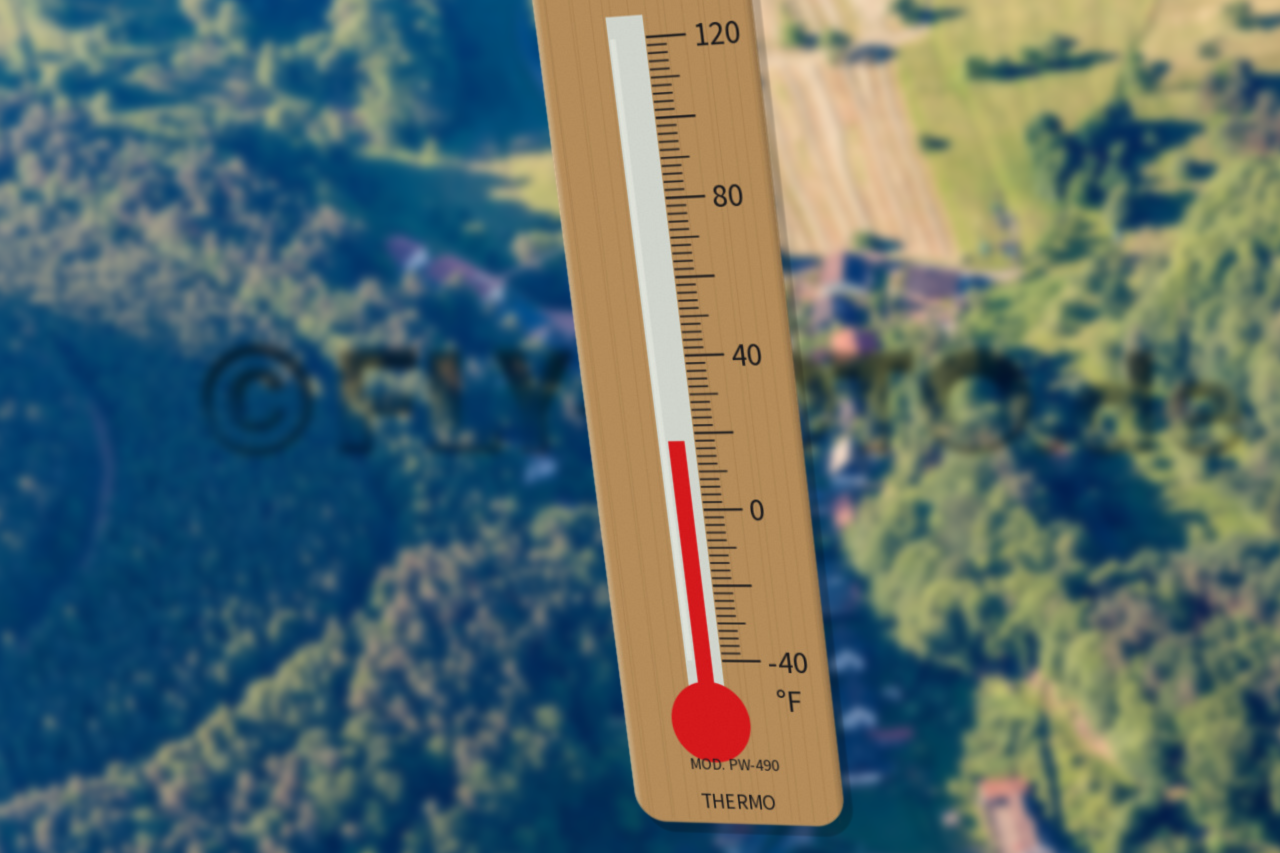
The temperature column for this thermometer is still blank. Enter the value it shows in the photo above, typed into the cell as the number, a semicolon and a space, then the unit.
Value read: 18; °F
